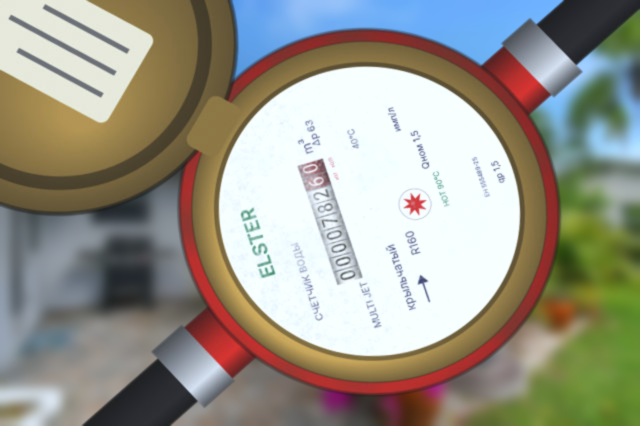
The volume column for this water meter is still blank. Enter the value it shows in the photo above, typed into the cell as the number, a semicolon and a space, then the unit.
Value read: 782.60; m³
